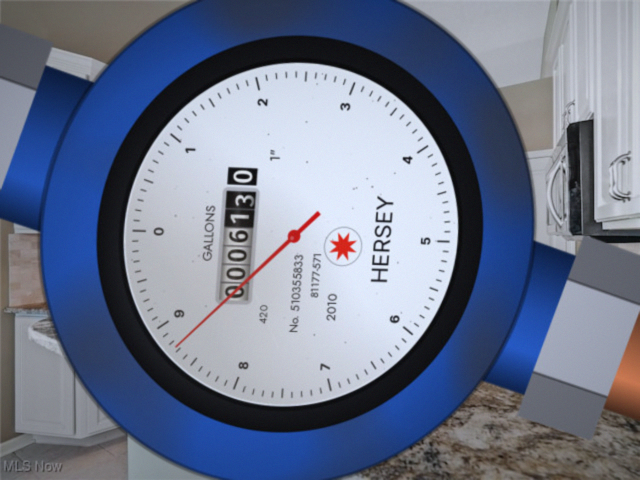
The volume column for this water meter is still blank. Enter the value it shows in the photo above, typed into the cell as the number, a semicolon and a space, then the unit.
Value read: 6128.7; gal
